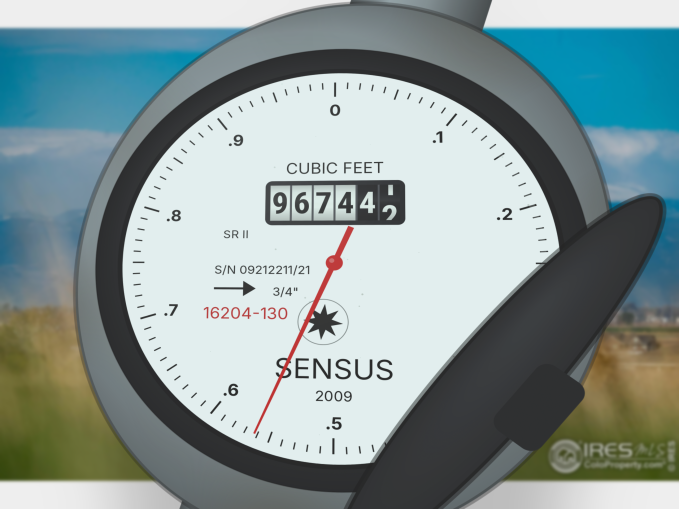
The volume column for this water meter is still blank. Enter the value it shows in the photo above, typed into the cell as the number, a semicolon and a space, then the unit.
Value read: 967441.56; ft³
